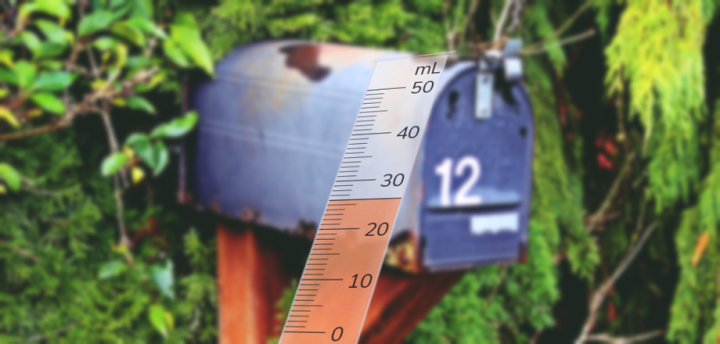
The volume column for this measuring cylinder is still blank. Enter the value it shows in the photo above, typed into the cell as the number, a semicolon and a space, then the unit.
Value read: 26; mL
